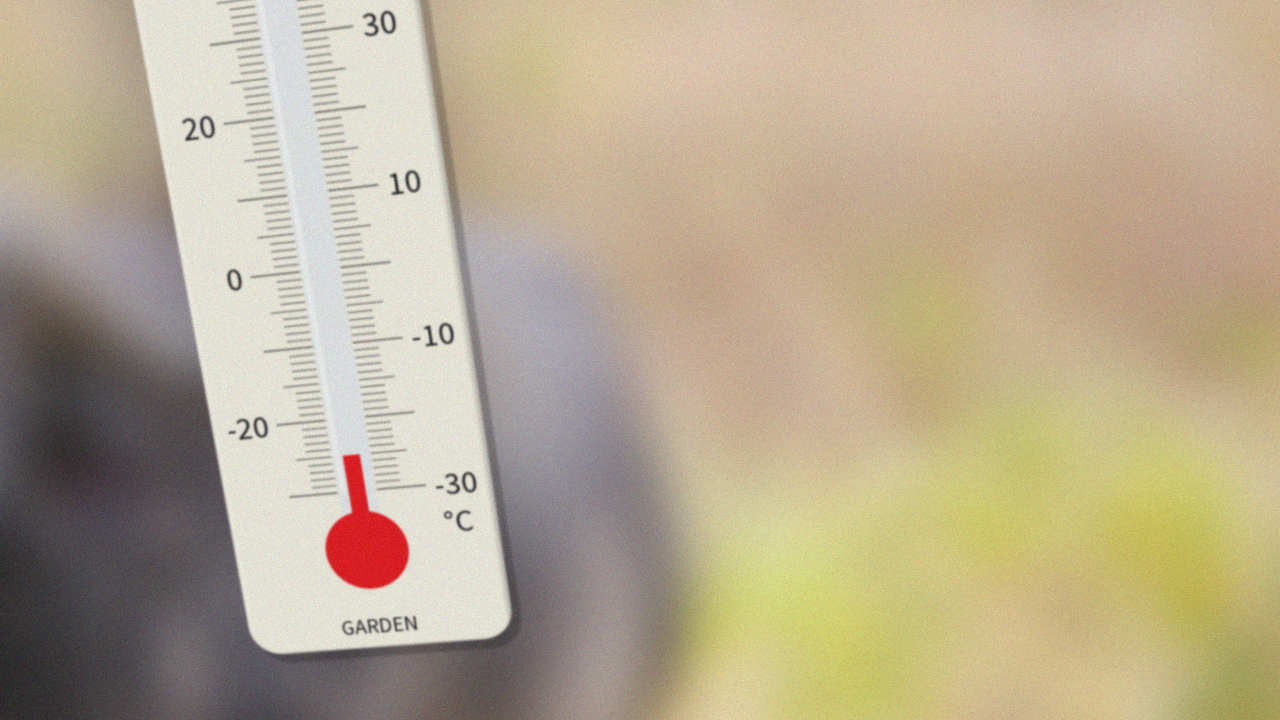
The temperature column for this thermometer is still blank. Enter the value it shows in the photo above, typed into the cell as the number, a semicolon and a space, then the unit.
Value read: -25; °C
